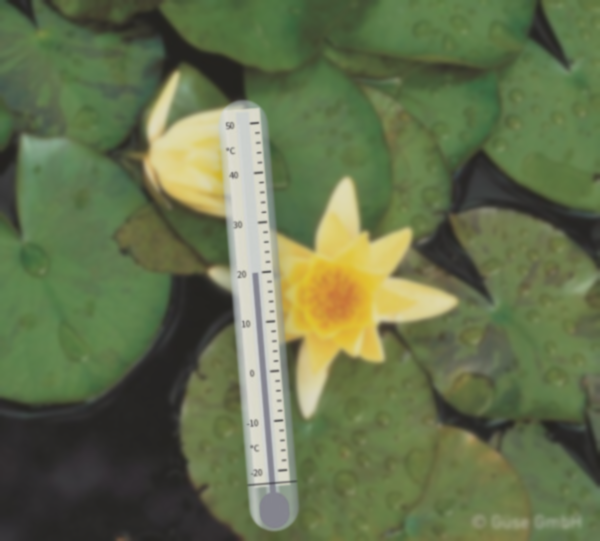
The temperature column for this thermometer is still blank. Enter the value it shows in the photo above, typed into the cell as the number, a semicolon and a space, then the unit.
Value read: 20; °C
